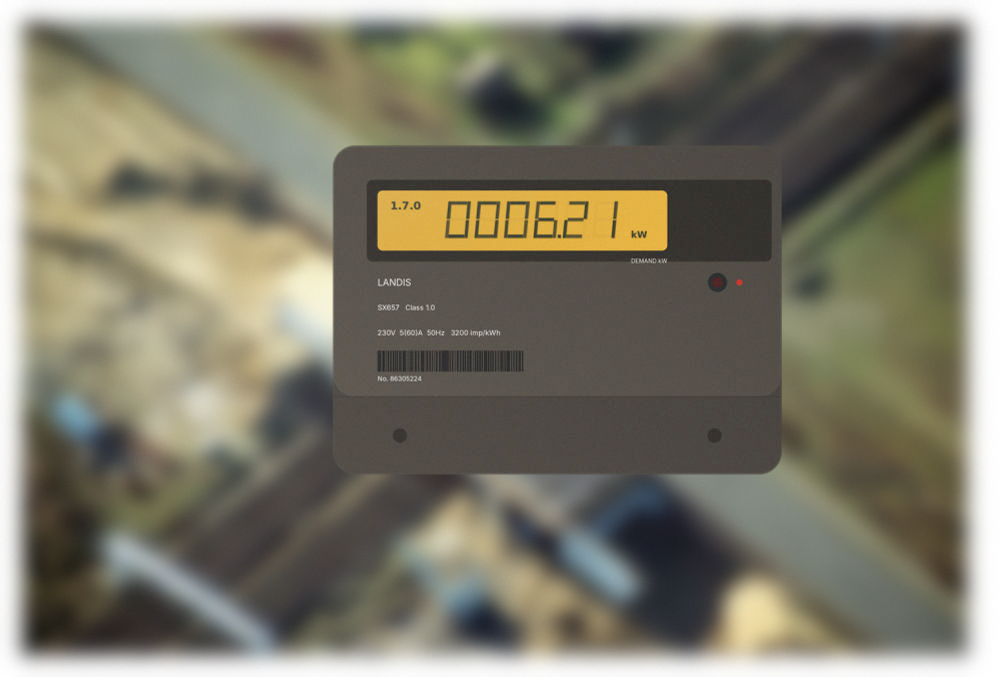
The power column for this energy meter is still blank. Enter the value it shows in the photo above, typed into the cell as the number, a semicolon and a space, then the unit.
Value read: 6.21; kW
